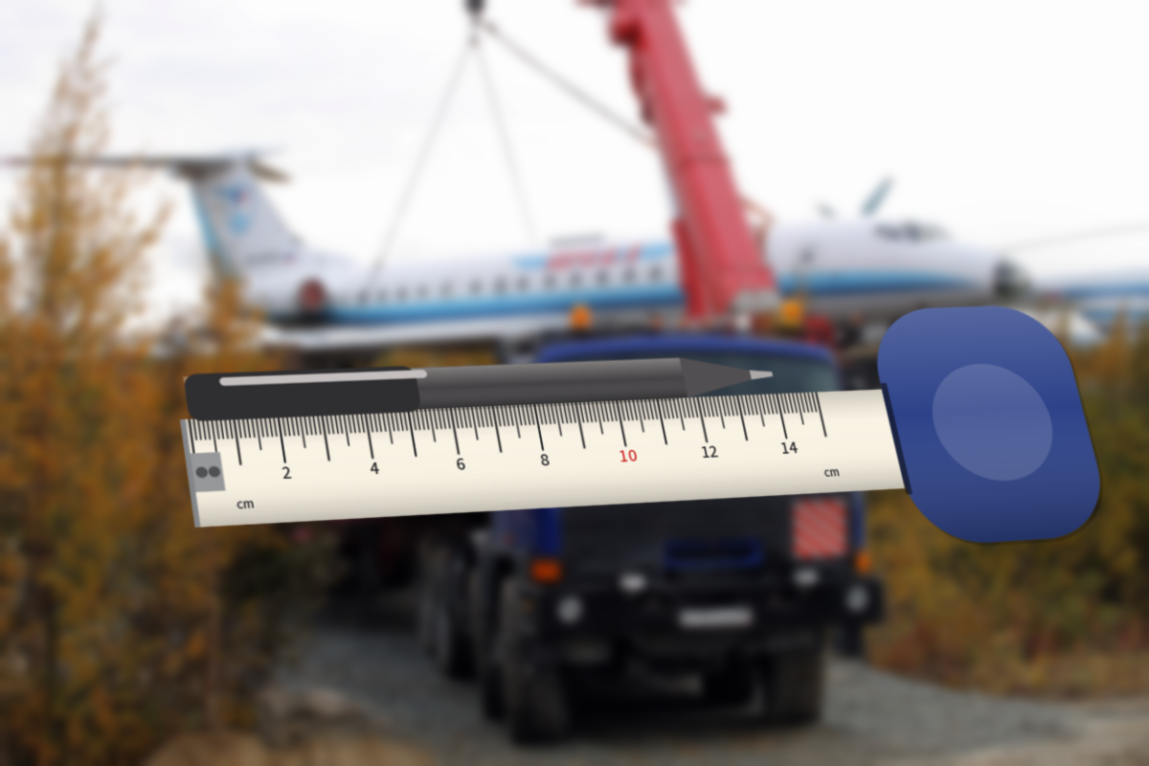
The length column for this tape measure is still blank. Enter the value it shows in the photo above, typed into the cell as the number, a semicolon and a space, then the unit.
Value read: 14; cm
